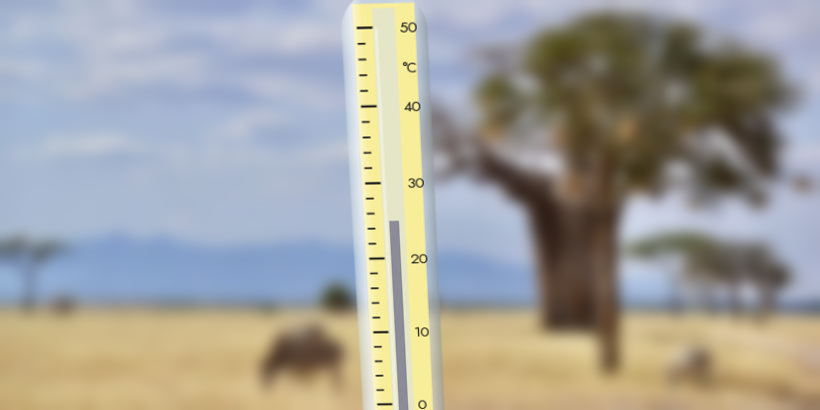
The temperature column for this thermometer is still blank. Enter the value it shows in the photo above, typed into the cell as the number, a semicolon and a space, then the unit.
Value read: 25; °C
